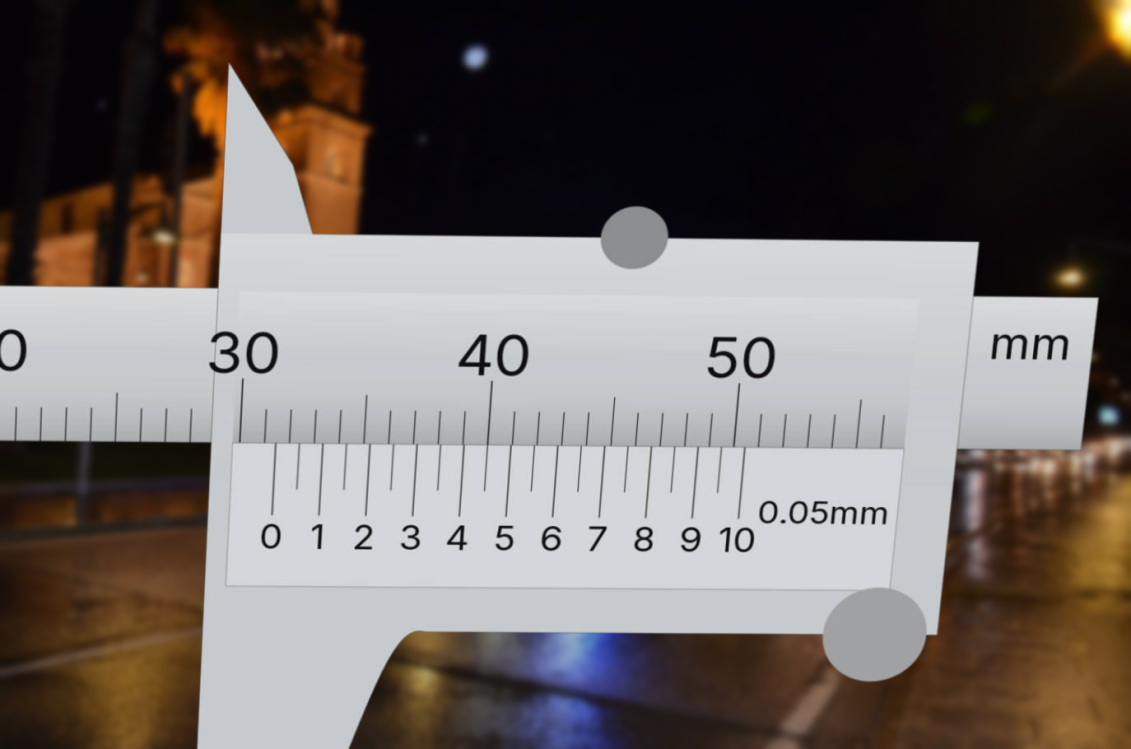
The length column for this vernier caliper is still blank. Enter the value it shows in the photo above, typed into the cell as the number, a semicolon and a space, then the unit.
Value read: 31.45; mm
